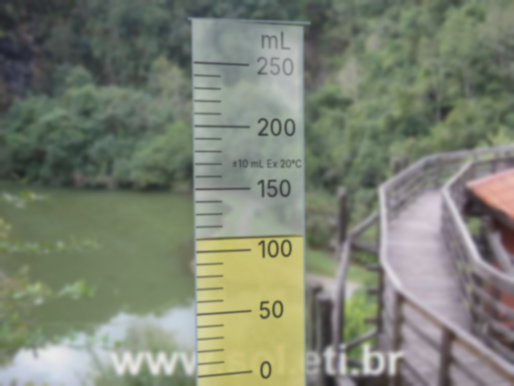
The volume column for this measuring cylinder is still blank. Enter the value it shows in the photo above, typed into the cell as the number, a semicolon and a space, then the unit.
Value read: 110; mL
